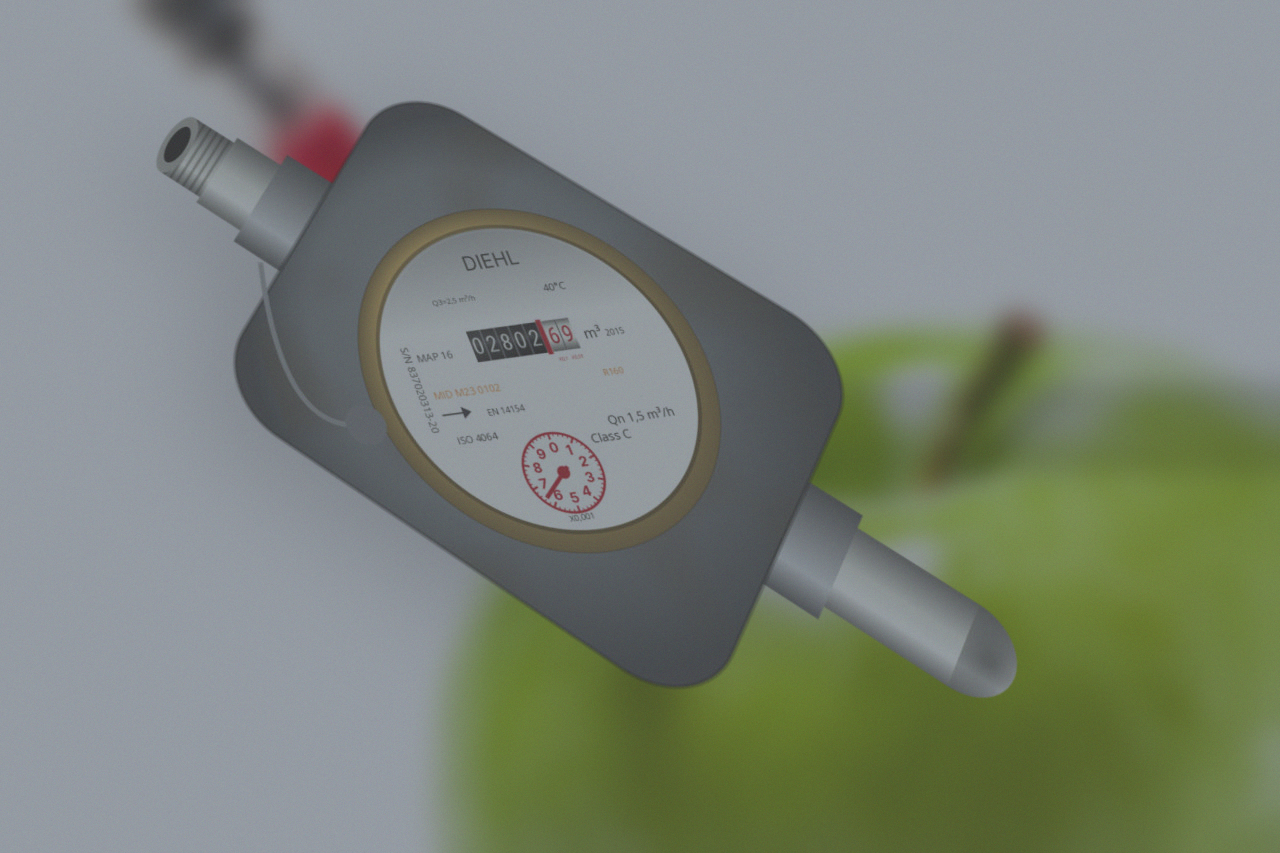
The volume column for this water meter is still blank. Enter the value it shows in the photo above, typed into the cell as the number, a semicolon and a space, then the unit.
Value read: 2802.696; m³
